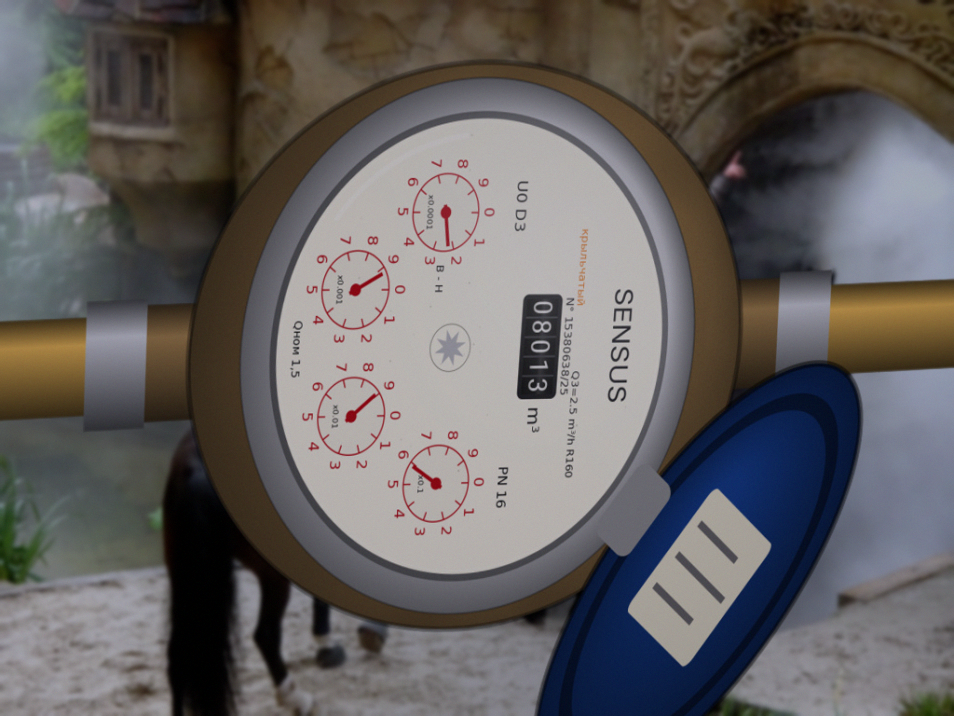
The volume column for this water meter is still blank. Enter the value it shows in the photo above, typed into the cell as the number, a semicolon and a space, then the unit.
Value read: 8013.5892; m³
